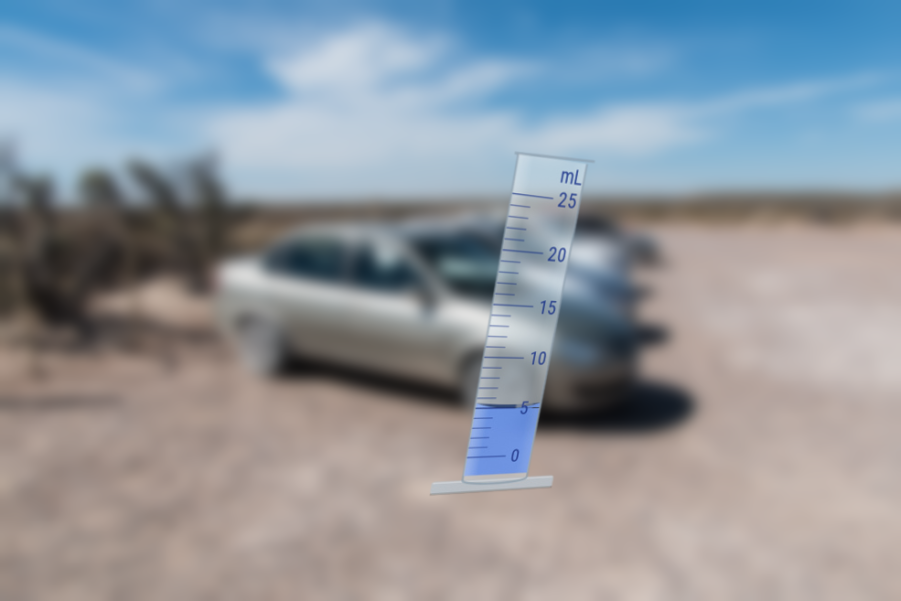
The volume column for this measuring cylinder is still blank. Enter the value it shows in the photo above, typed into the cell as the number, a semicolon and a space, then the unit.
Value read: 5; mL
